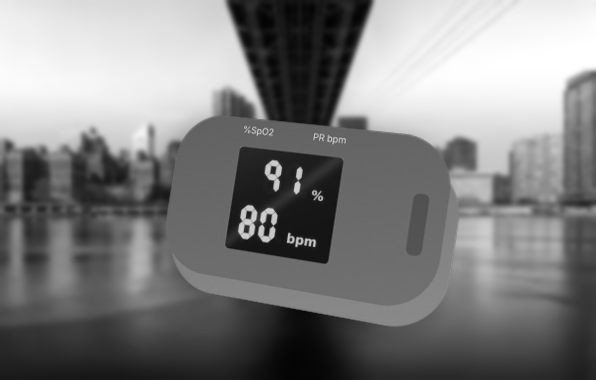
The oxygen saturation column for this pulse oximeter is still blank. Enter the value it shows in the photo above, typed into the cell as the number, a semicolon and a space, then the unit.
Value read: 91; %
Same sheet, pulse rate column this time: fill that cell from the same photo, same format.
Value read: 80; bpm
